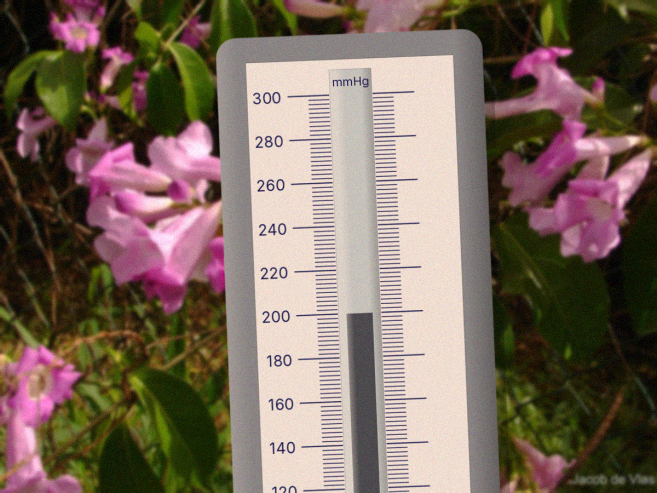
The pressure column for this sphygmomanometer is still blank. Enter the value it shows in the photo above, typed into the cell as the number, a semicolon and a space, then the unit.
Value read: 200; mmHg
